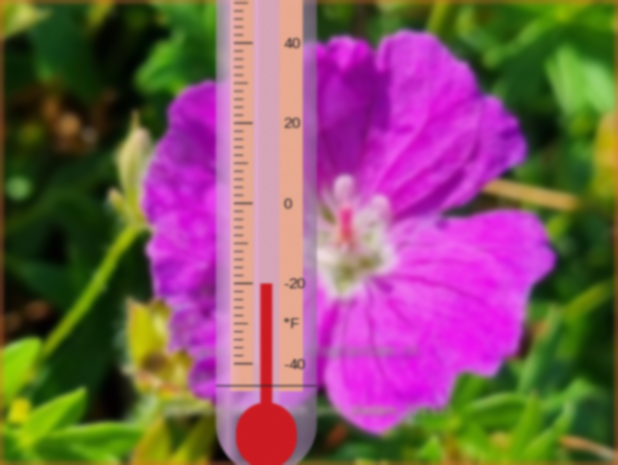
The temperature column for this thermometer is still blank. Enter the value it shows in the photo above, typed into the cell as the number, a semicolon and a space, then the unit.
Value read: -20; °F
